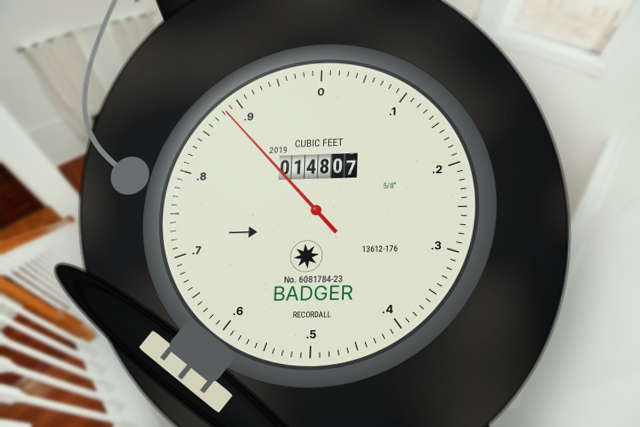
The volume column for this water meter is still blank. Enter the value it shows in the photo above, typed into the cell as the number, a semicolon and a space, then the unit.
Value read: 14806.88; ft³
